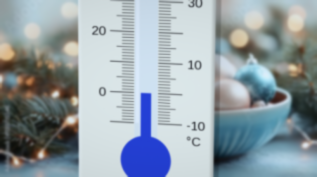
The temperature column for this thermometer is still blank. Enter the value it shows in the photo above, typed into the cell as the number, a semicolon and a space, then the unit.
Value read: 0; °C
